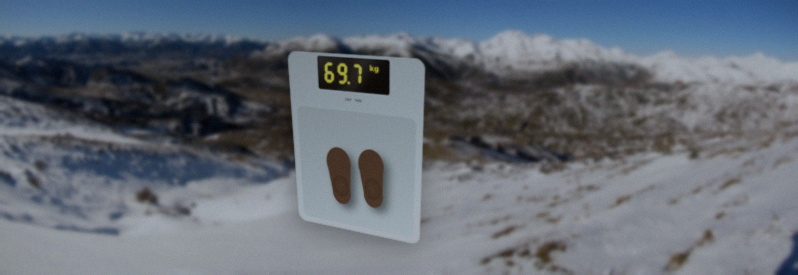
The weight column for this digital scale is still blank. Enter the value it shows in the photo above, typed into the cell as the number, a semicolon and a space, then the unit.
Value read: 69.7; kg
